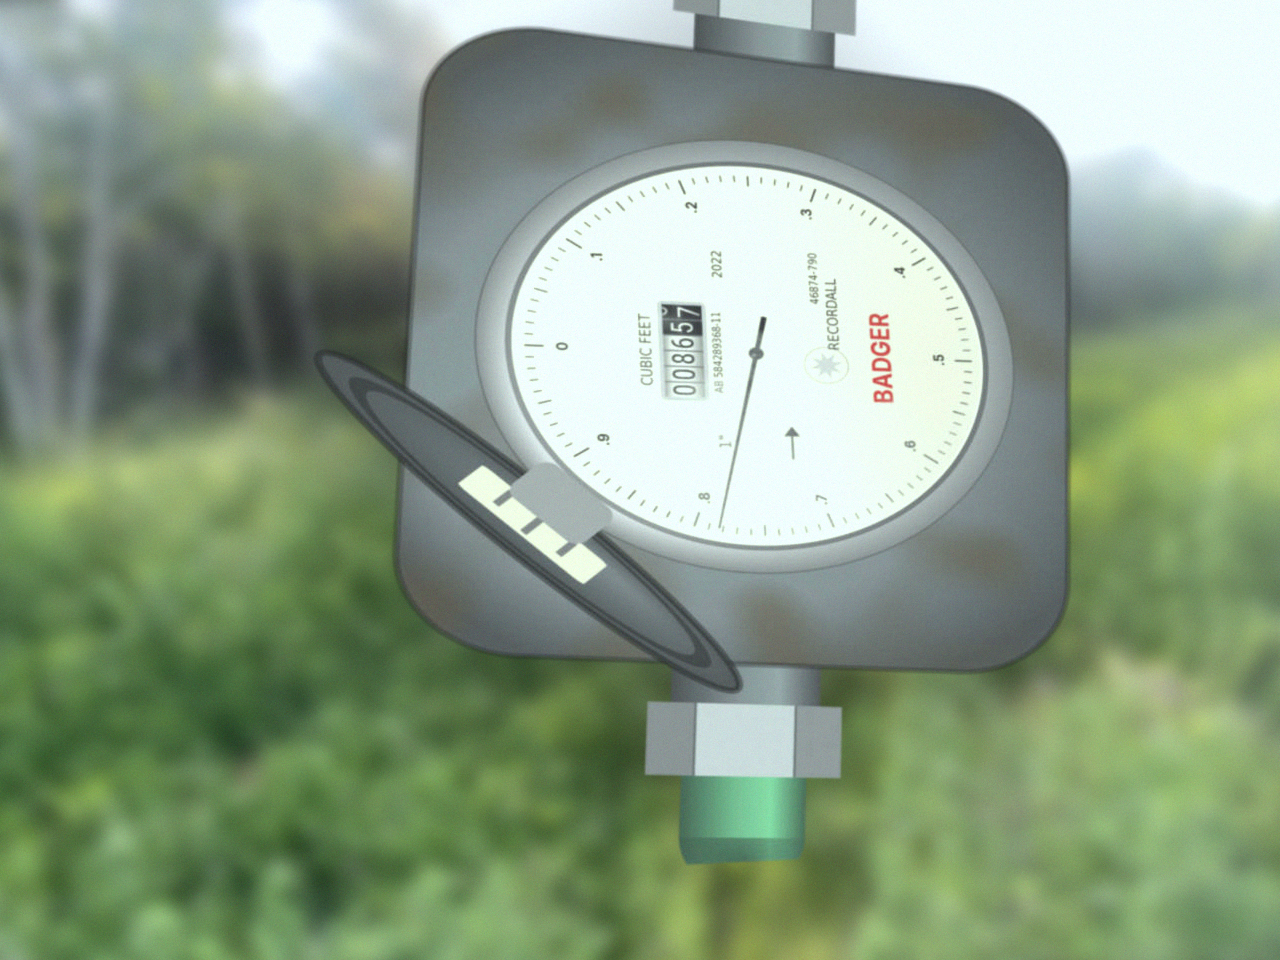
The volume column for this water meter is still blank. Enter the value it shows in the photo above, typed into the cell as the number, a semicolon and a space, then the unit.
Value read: 8656.78; ft³
